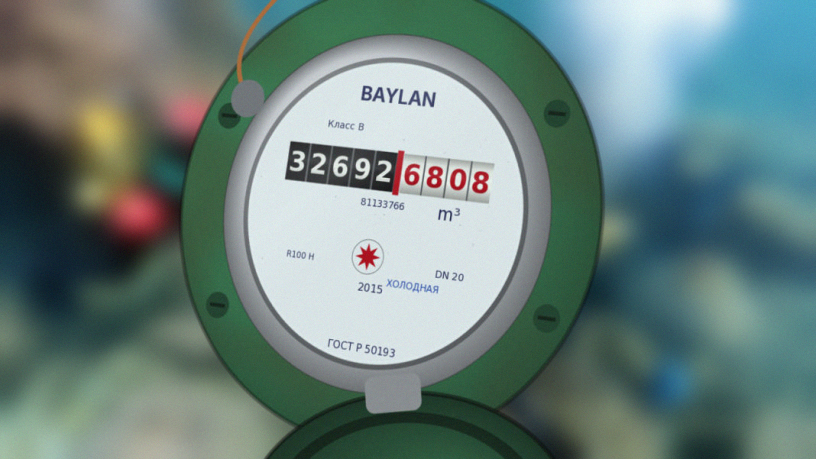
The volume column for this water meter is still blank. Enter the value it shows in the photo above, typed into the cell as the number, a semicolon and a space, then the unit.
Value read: 32692.6808; m³
